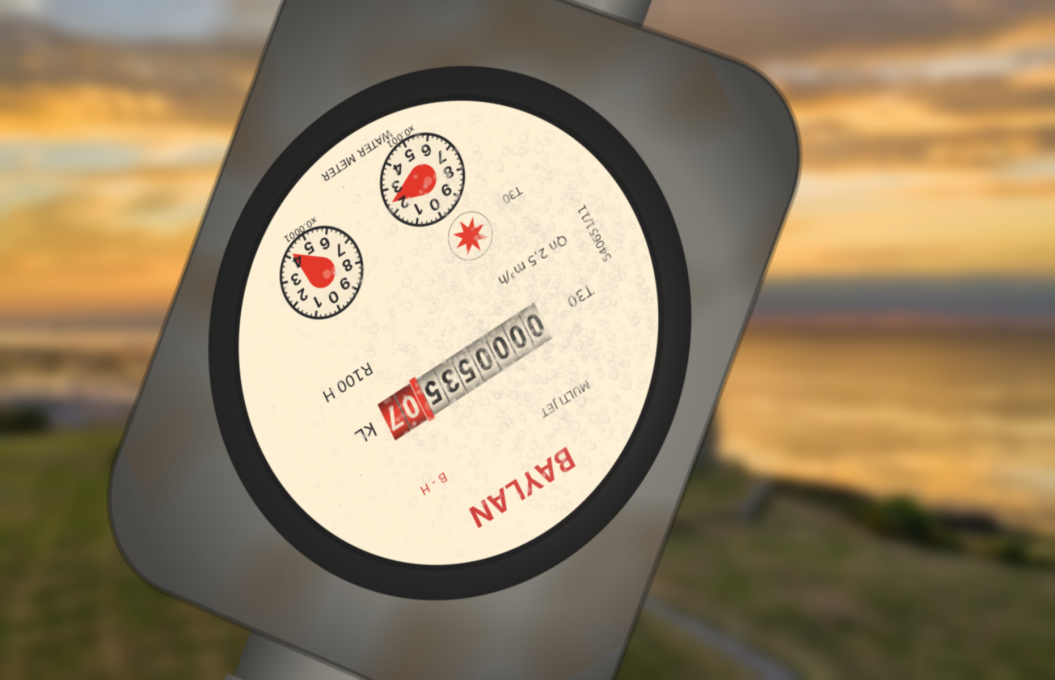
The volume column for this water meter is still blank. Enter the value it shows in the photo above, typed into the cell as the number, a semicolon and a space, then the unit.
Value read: 535.0724; kL
